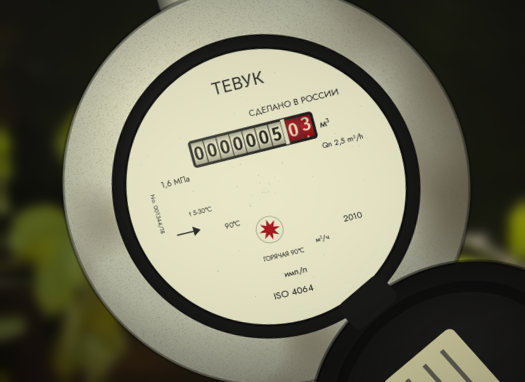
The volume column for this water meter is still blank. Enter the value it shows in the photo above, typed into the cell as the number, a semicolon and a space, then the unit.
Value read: 5.03; m³
